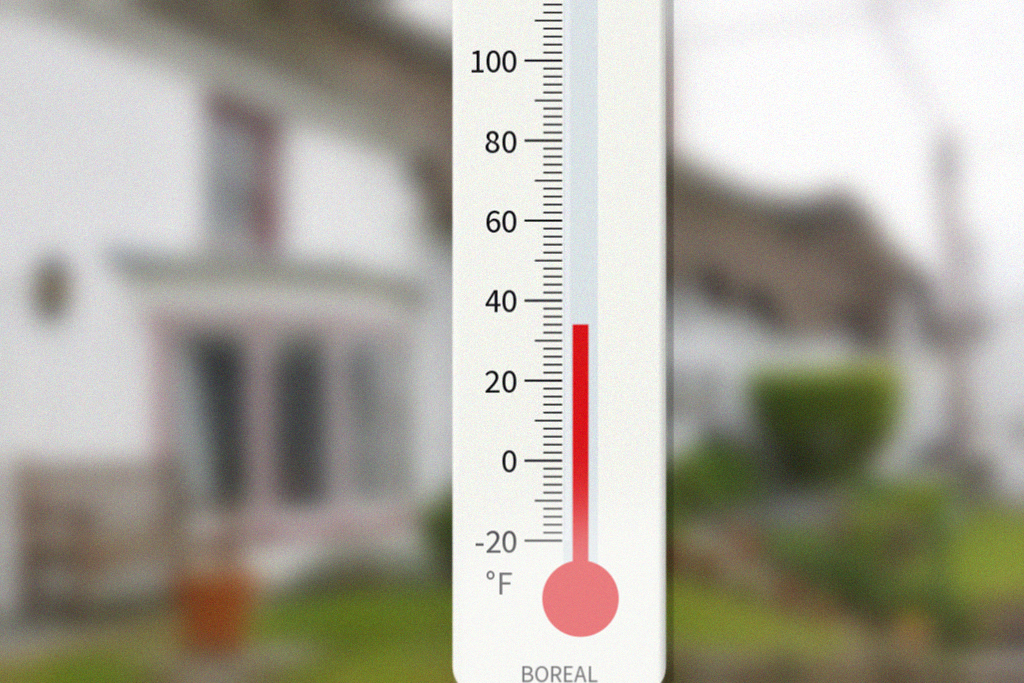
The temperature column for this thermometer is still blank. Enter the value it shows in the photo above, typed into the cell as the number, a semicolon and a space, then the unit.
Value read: 34; °F
